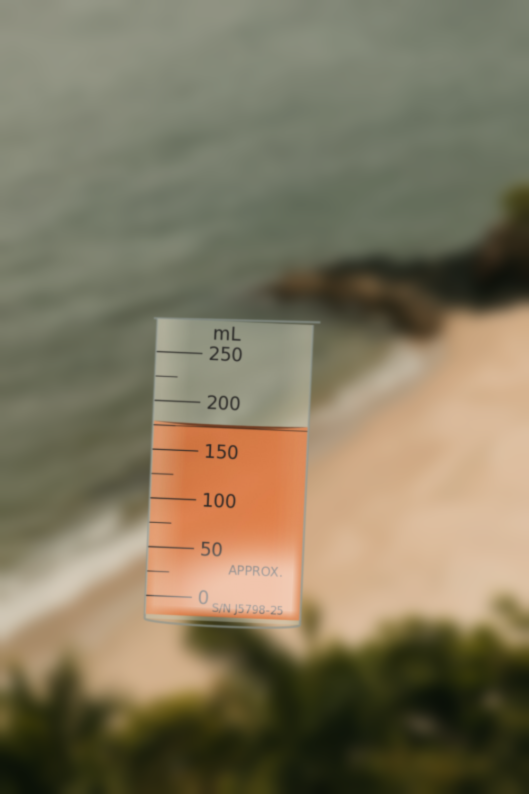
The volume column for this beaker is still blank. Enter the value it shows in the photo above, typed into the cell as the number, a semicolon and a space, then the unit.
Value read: 175; mL
